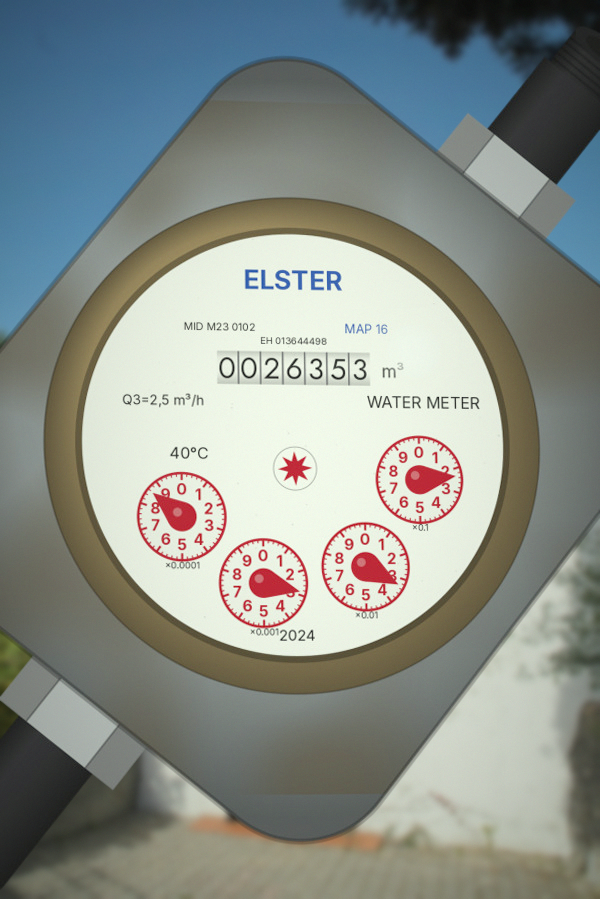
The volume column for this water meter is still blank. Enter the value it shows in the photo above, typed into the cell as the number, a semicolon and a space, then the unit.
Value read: 26353.2328; m³
